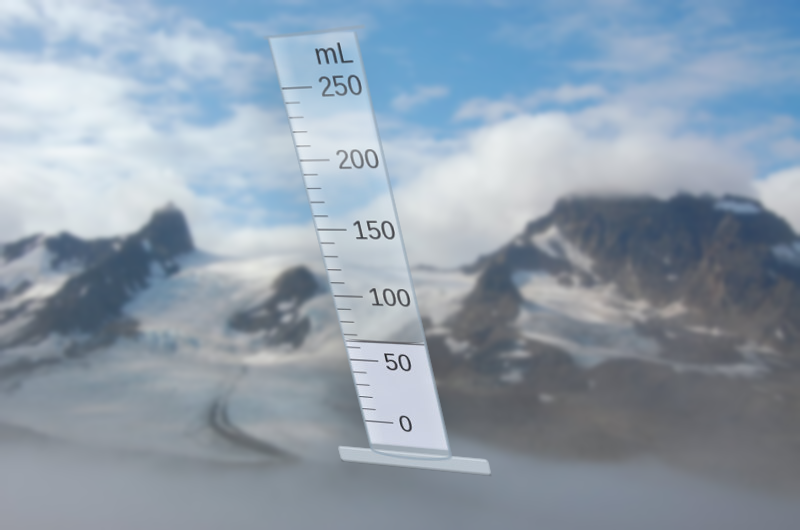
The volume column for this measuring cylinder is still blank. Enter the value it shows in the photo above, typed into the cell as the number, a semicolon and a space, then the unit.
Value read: 65; mL
